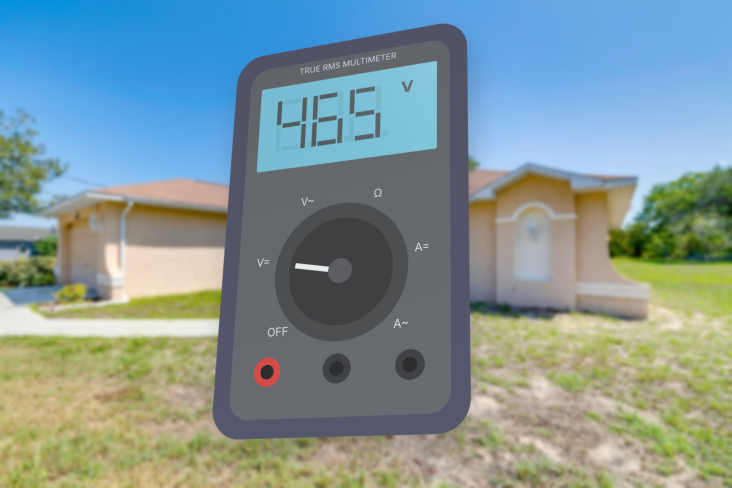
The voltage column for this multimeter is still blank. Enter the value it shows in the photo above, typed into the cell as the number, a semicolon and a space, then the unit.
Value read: 465; V
